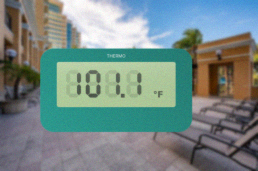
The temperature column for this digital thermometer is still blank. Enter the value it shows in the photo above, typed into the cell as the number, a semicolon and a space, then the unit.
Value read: 101.1; °F
